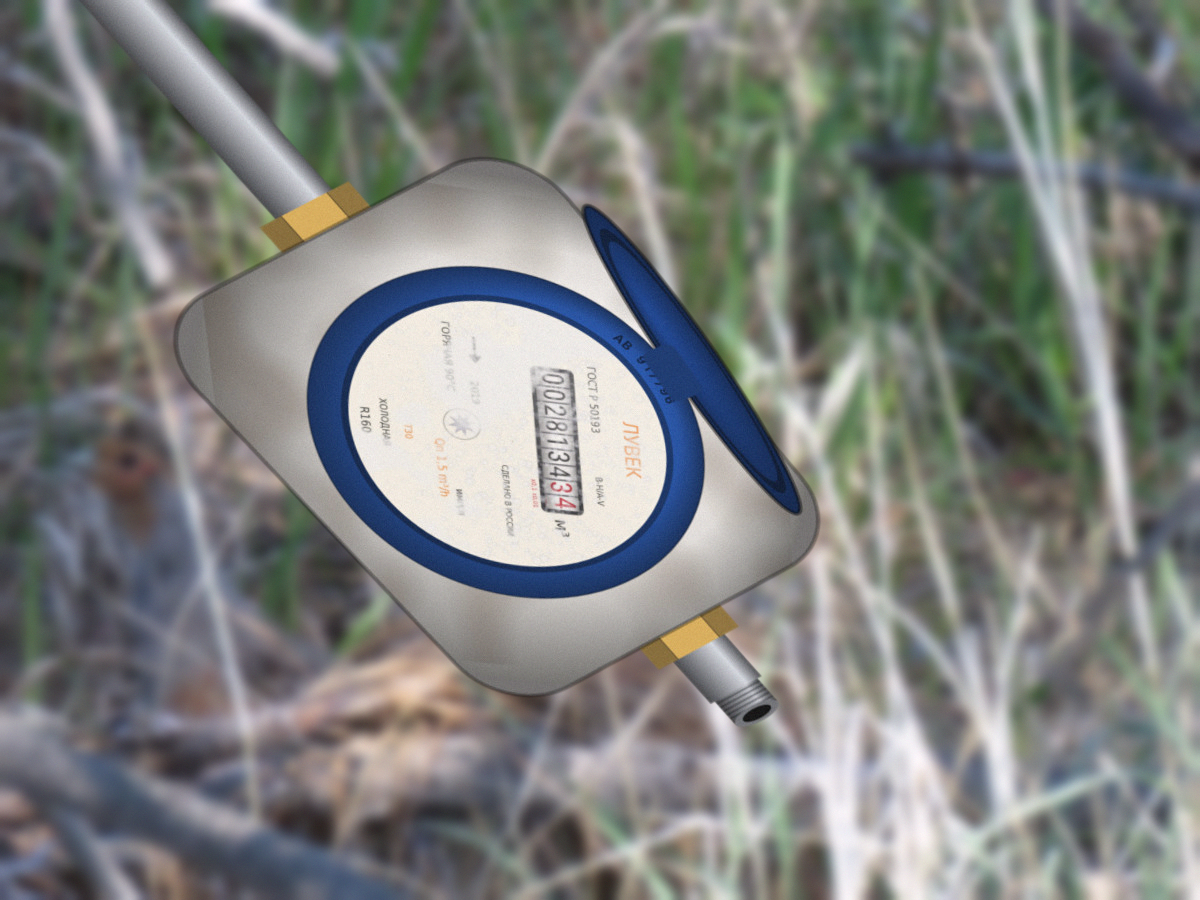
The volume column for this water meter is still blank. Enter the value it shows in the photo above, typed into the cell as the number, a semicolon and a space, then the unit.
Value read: 28134.34; m³
